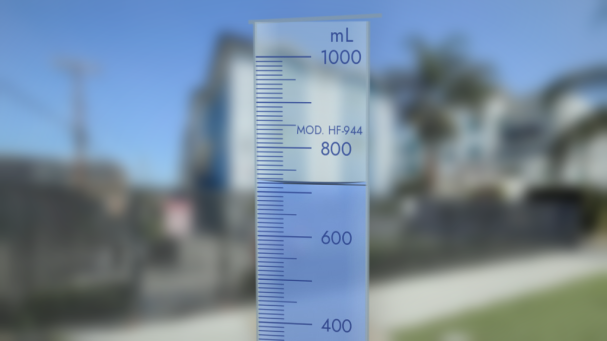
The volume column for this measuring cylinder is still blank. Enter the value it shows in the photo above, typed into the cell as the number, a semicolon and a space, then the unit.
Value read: 720; mL
